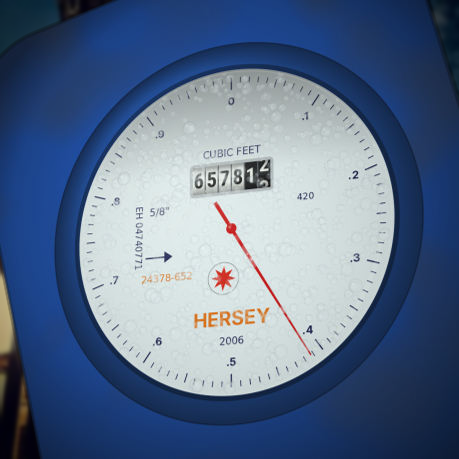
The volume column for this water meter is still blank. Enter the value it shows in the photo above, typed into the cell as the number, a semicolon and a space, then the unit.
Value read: 657812.41; ft³
